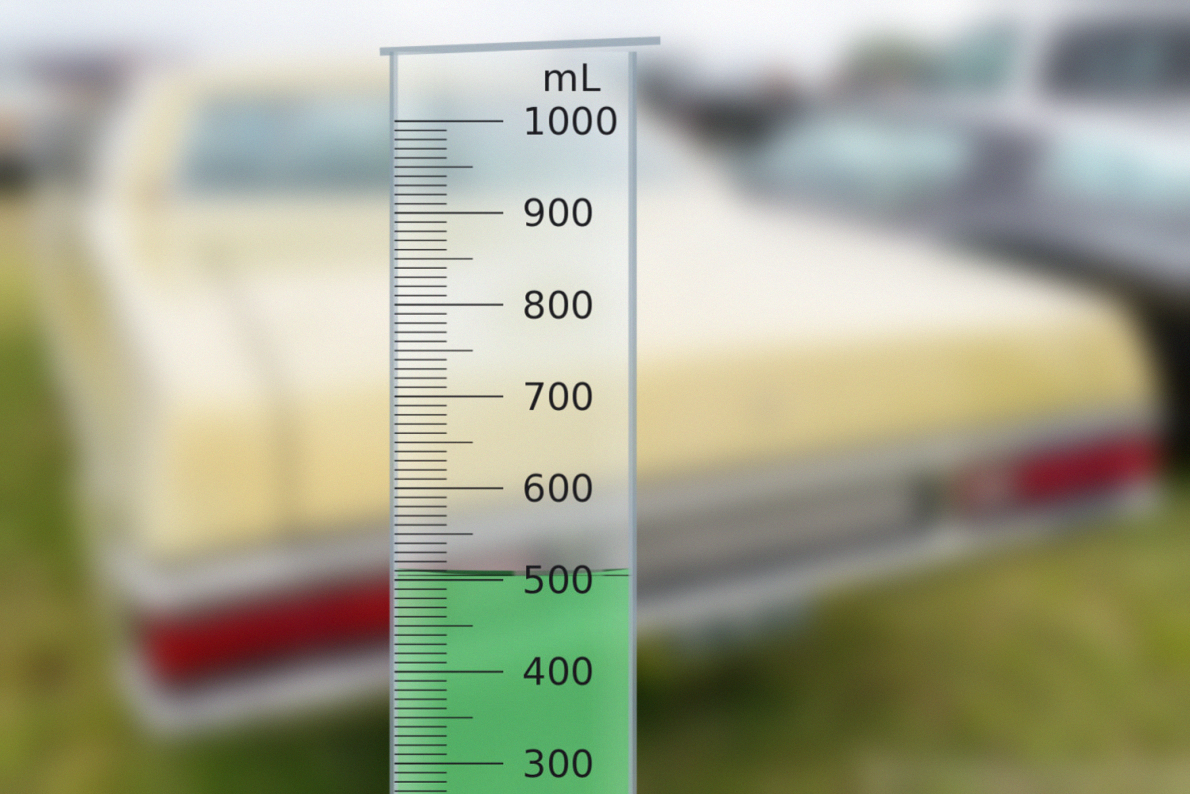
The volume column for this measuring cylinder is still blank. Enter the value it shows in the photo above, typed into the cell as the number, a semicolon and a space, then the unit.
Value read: 505; mL
